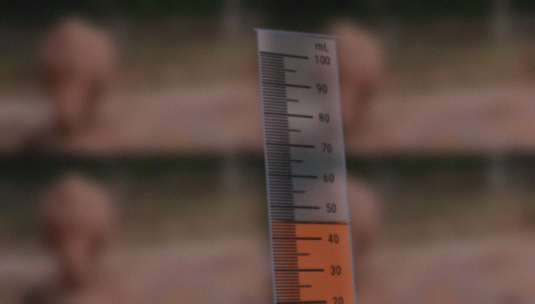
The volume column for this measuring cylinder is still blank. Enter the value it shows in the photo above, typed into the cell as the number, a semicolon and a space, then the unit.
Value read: 45; mL
